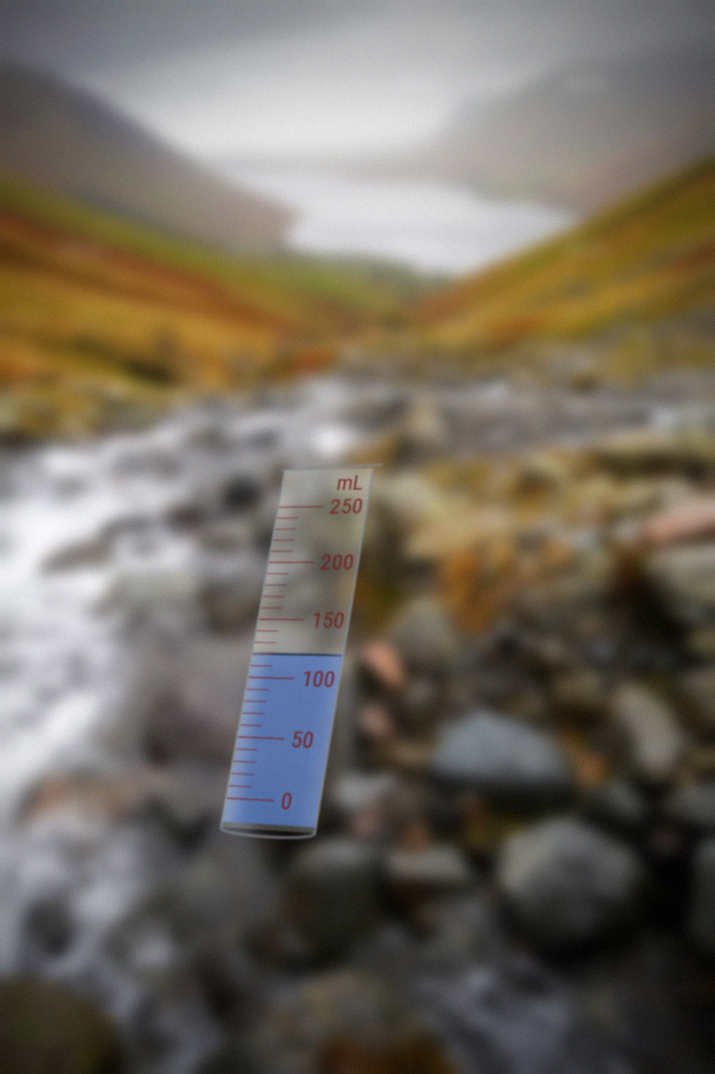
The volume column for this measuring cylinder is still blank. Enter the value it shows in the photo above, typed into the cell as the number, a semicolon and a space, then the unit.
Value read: 120; mL
